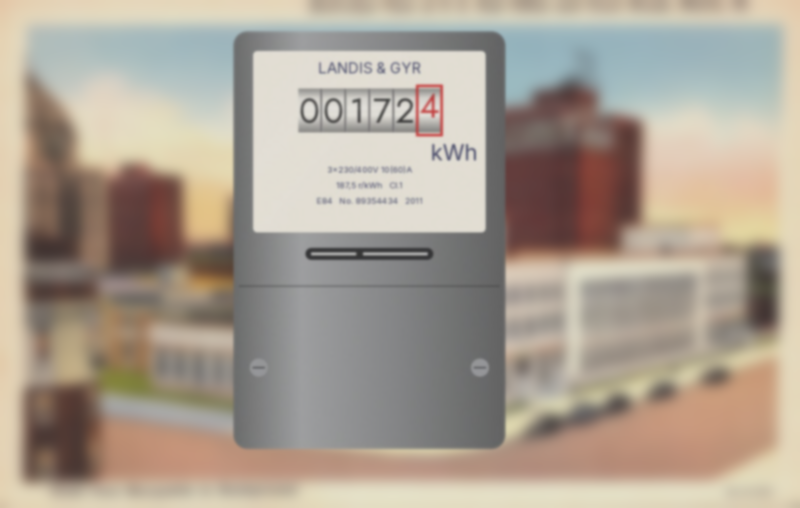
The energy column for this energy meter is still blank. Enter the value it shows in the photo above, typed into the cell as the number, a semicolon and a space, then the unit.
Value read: 172.4; kWh
